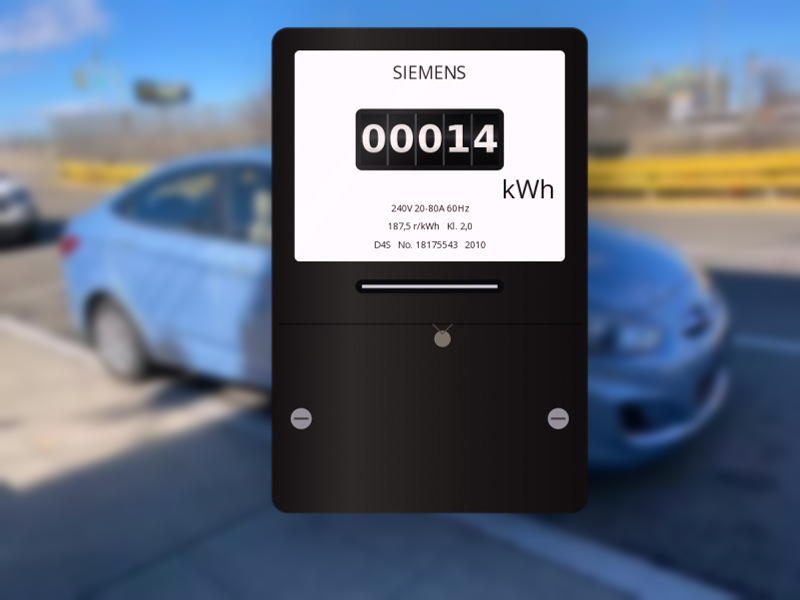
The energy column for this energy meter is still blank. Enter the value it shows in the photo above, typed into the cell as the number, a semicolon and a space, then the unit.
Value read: 14; kWh
